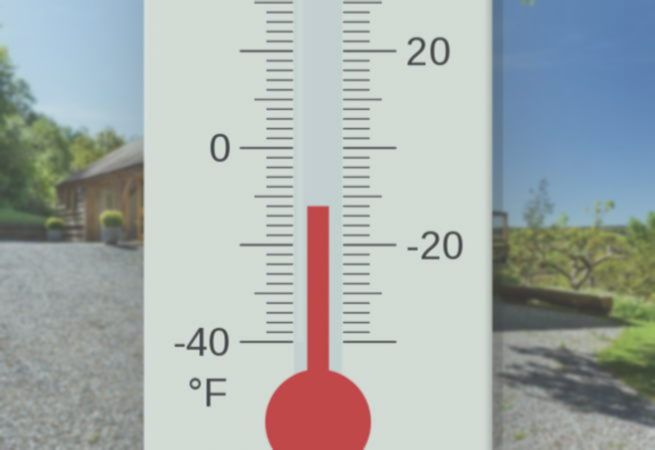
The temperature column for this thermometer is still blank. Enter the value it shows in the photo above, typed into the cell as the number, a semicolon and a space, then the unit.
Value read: -12; °F
